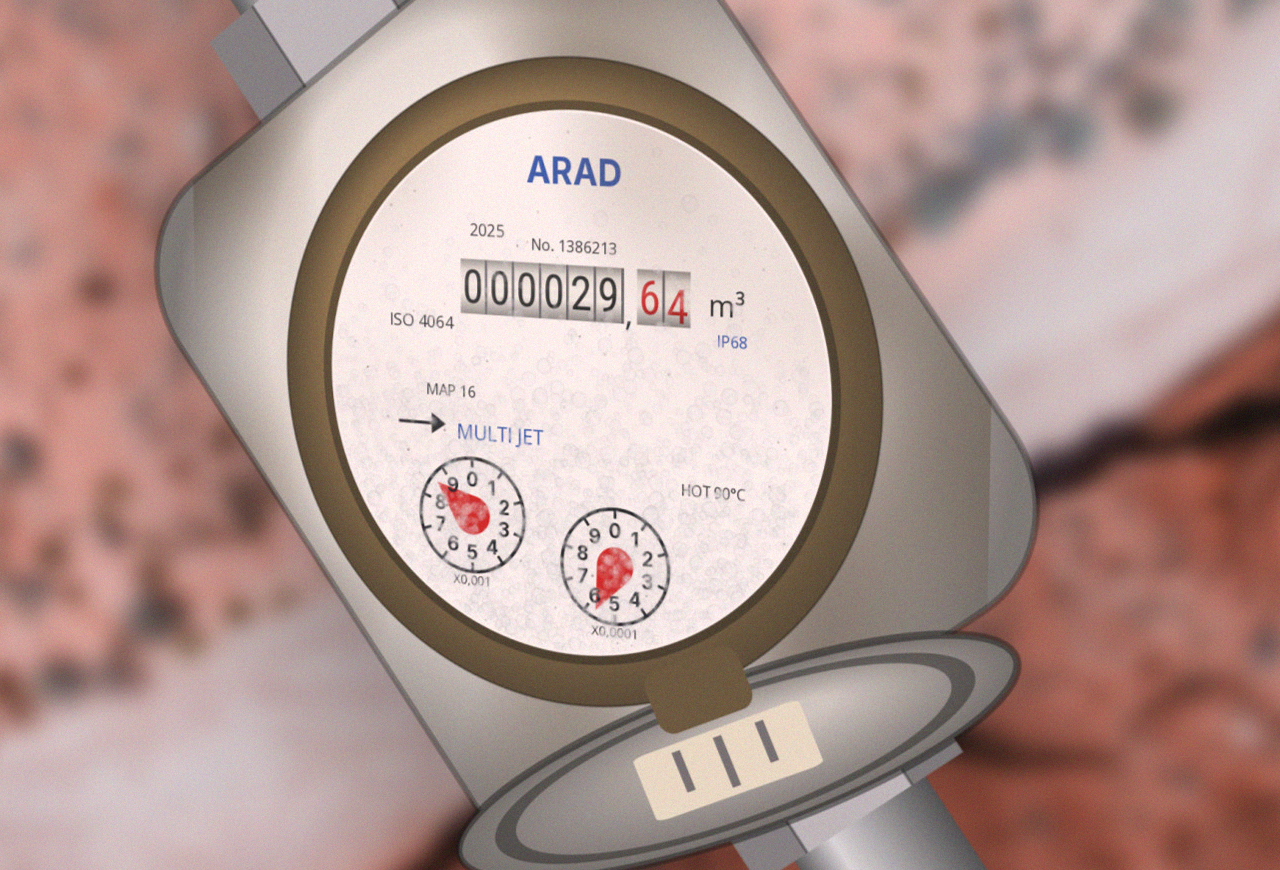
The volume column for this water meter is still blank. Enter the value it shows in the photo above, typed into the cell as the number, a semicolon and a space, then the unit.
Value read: 29.6385; m³
